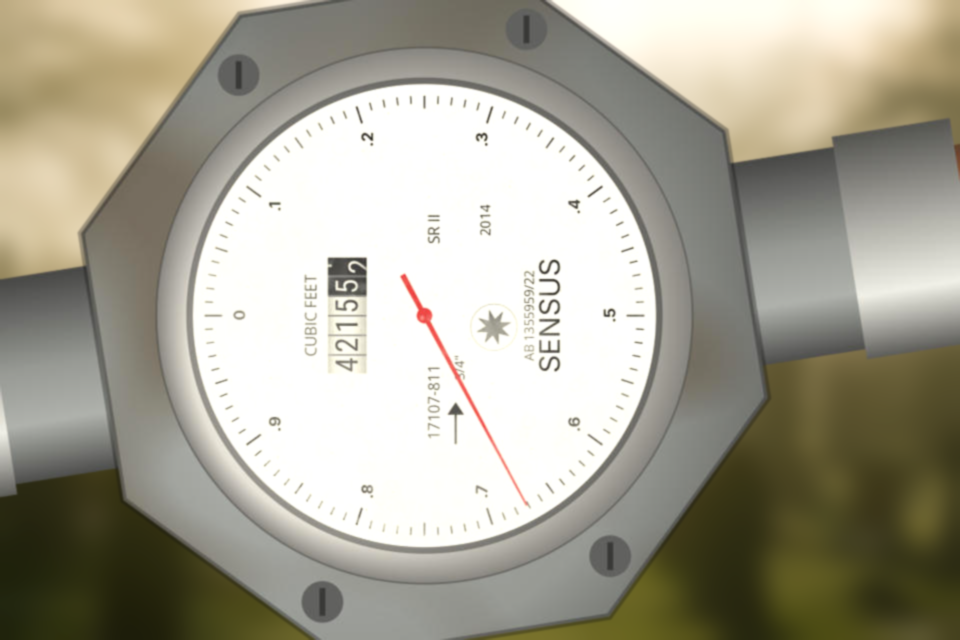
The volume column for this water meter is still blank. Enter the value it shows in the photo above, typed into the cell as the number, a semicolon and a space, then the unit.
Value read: 421551.67; ft³
